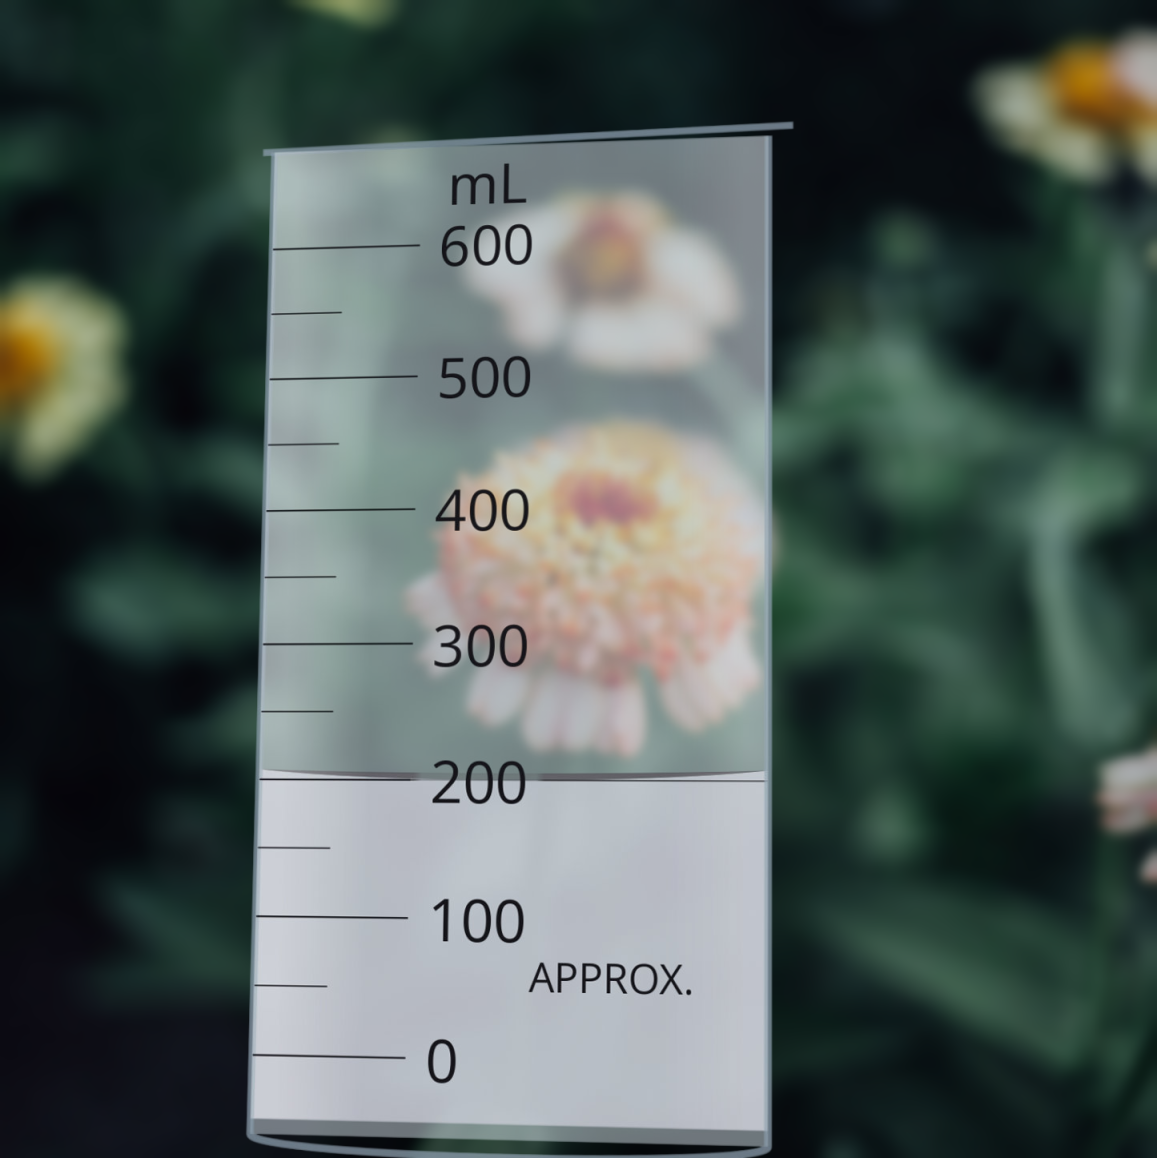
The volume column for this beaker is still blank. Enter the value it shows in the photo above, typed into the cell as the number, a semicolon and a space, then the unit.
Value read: 200; mL
